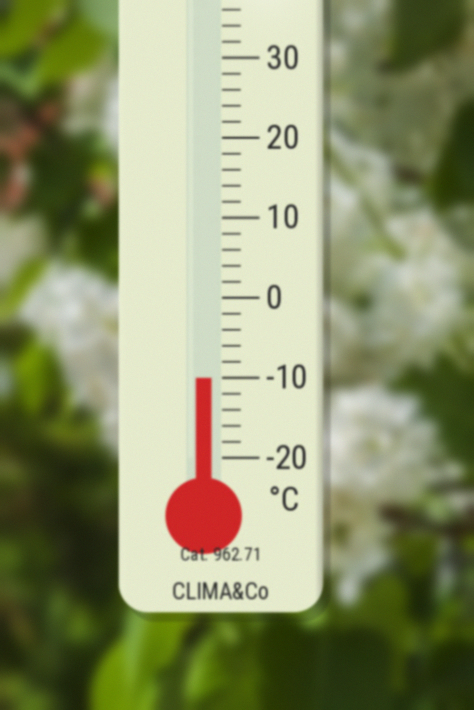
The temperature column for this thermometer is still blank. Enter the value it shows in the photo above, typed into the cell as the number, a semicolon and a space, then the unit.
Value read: -10; °C
